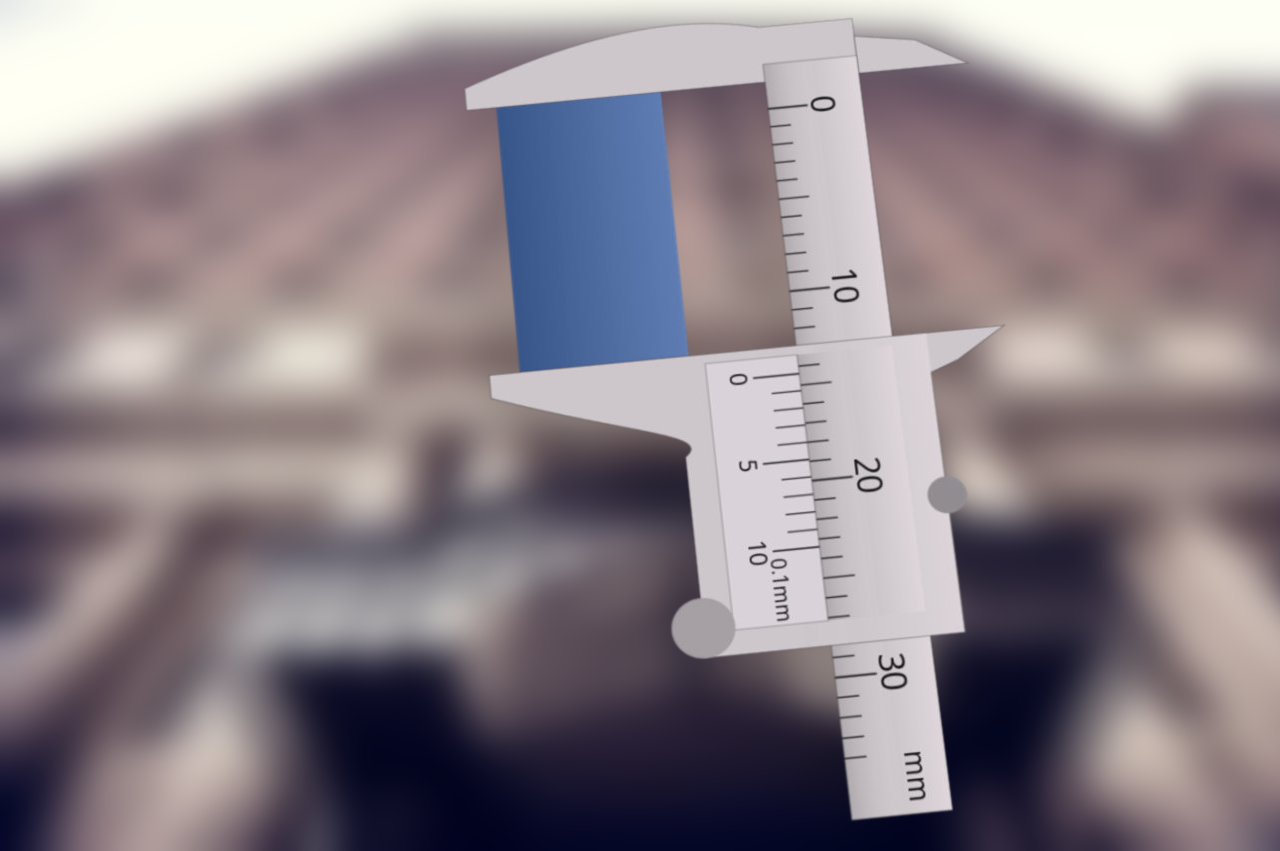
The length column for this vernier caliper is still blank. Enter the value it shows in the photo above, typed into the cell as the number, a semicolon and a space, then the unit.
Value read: 14.4; mm
